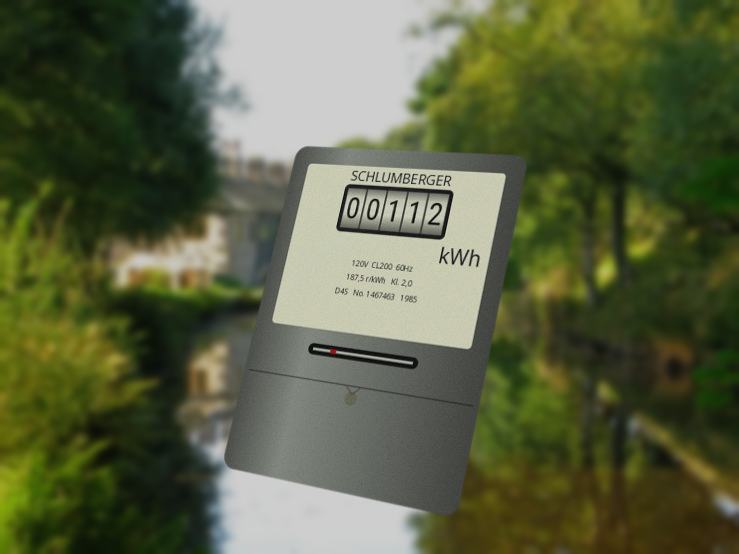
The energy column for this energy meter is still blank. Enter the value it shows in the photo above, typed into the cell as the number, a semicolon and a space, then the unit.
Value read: 112; kWh
